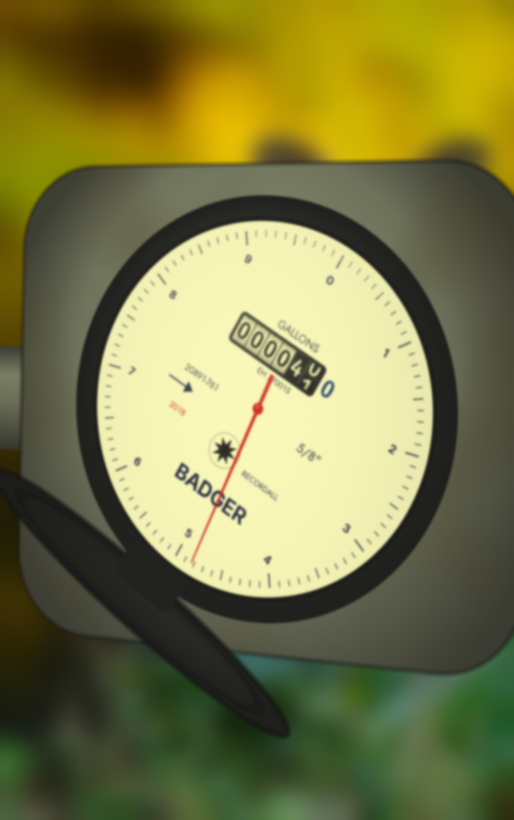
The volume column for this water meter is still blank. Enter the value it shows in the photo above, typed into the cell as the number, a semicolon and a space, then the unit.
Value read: 404.8; gal
